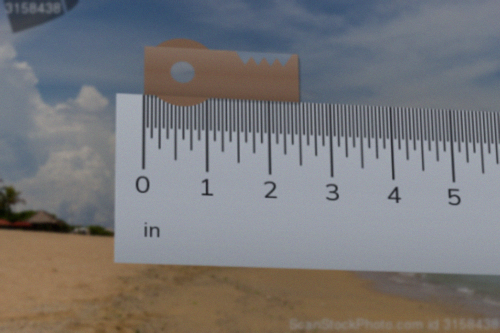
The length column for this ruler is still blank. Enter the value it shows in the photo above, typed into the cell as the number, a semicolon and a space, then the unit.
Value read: 2.5; in
